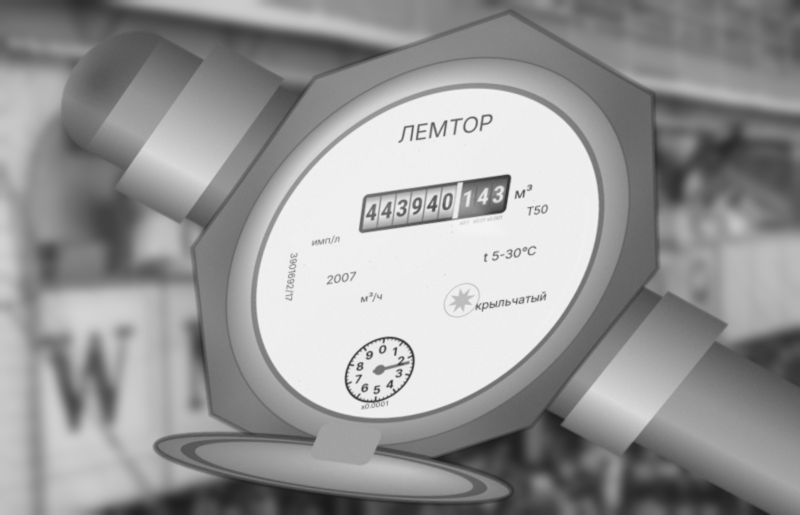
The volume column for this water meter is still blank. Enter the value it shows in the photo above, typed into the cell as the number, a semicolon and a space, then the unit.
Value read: 443940.1432; m³
